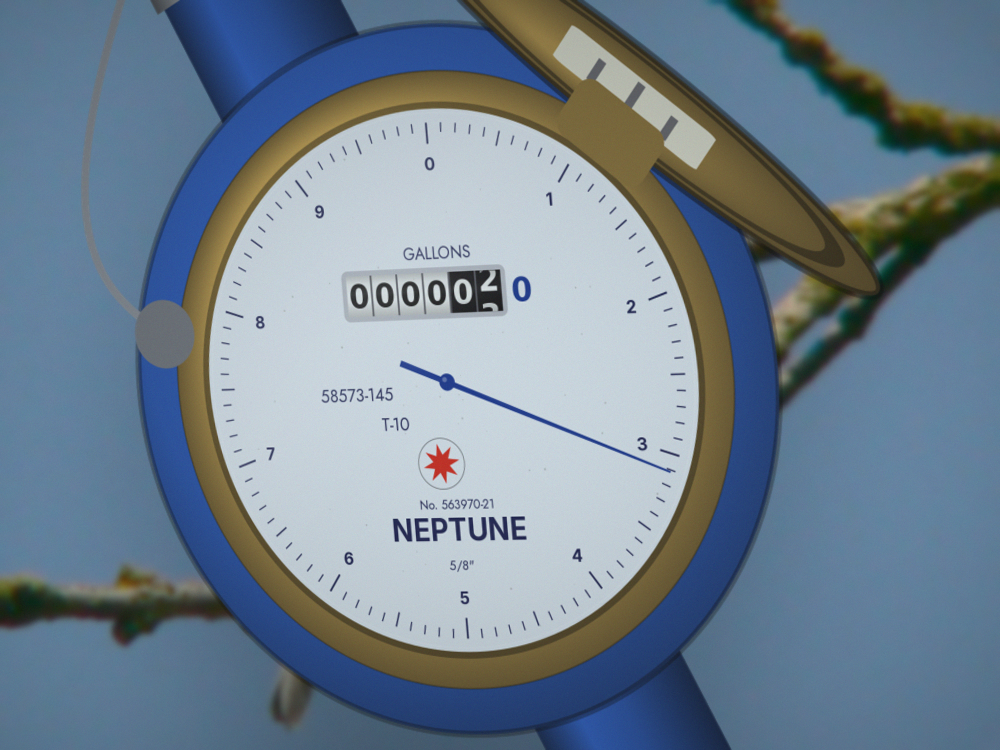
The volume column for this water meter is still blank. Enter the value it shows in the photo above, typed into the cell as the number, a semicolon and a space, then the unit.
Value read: 23.1; gal
